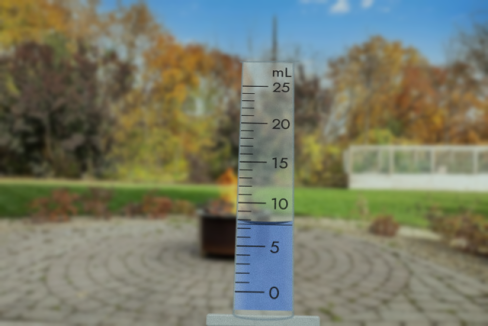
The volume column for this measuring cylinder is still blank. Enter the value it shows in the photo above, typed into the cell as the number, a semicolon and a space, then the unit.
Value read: 7.5; mL
